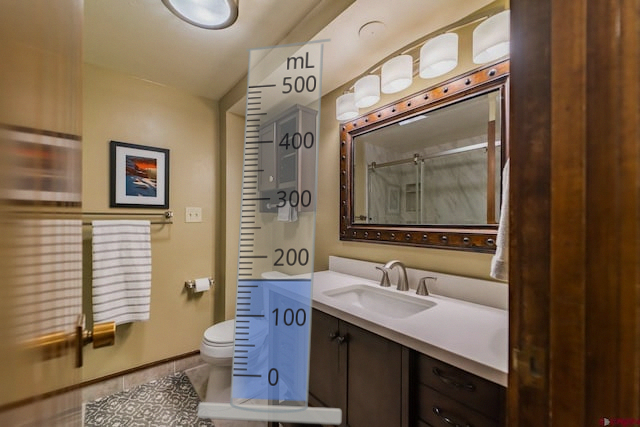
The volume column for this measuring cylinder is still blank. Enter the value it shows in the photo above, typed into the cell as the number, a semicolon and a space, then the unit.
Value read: 160; mL
